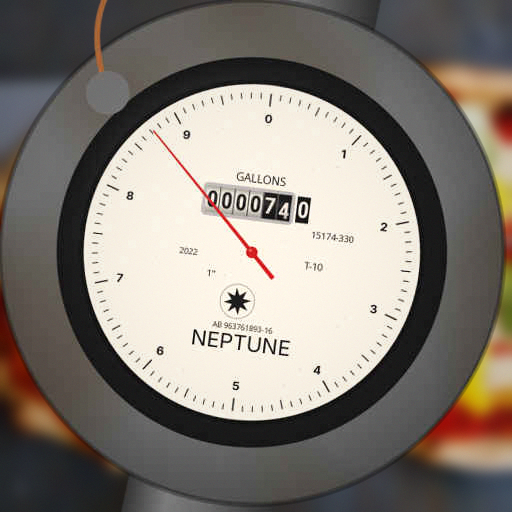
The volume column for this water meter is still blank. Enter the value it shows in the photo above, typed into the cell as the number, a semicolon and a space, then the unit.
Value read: 738.7; gal
